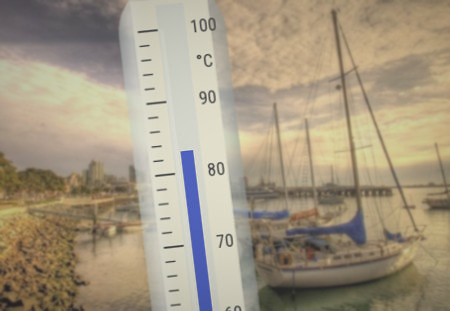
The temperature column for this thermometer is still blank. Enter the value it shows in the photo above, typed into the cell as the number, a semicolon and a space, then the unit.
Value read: 83; °C
